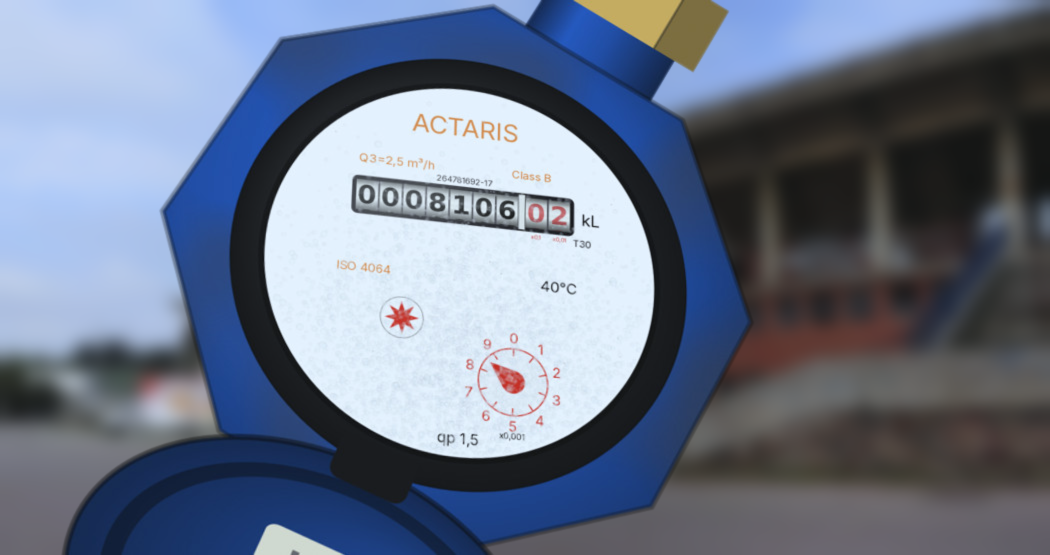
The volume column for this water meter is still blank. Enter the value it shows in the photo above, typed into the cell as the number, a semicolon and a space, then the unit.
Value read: 8106.028; kL
